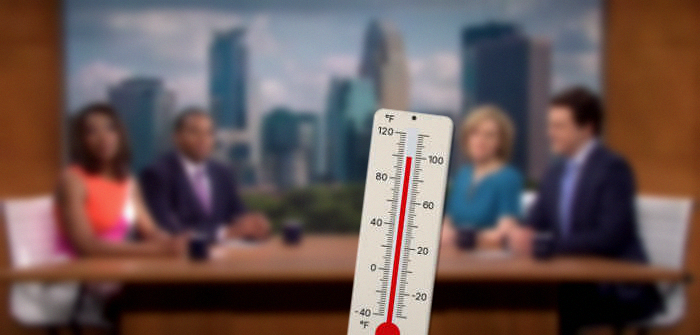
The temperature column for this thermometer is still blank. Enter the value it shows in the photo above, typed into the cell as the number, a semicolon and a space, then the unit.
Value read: 100; °F
